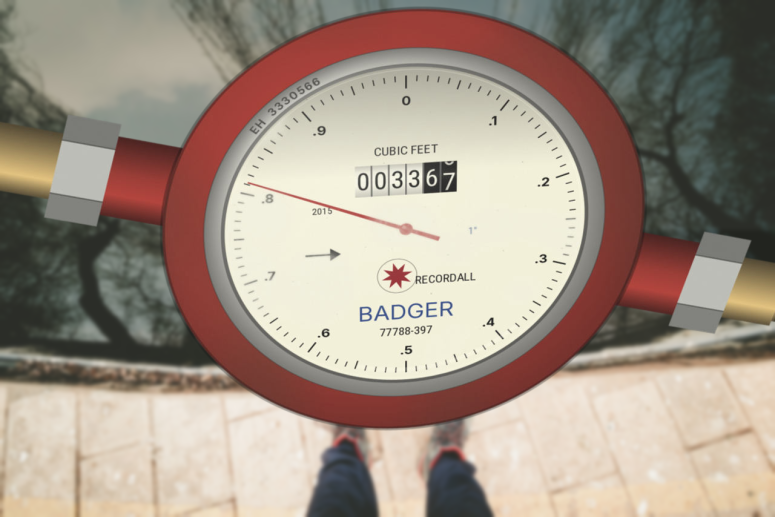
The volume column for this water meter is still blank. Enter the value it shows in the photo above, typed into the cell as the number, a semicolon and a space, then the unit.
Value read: 3366.81; ft³
